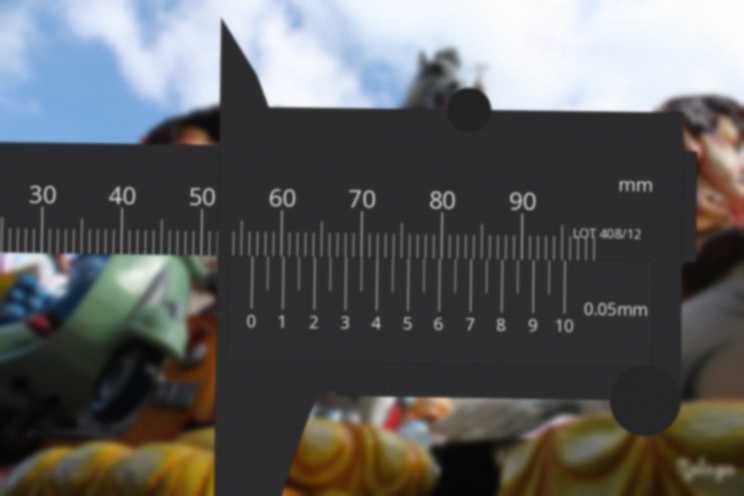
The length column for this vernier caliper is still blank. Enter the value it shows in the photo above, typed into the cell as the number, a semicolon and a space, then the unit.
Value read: 56.4; mm
